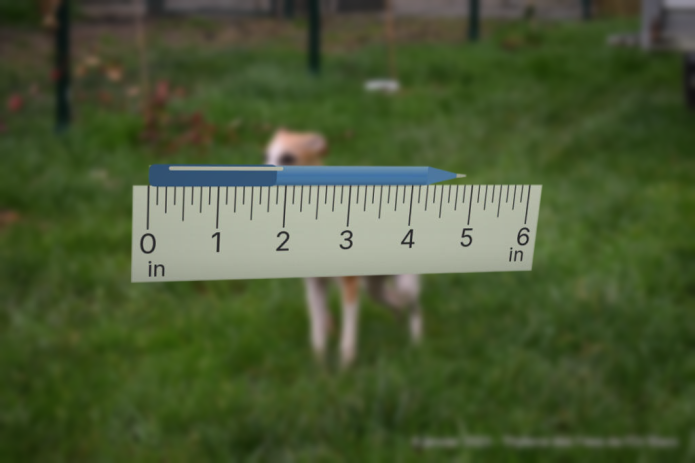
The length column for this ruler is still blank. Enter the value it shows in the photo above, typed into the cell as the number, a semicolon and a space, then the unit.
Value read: 4.875; in
